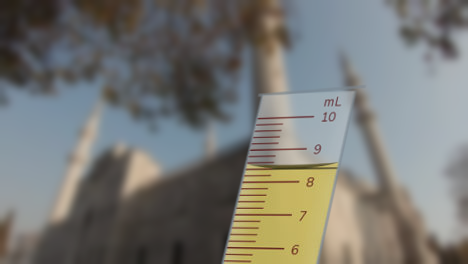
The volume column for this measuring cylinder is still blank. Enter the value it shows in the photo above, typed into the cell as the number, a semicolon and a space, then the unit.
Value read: 8.4; mL
